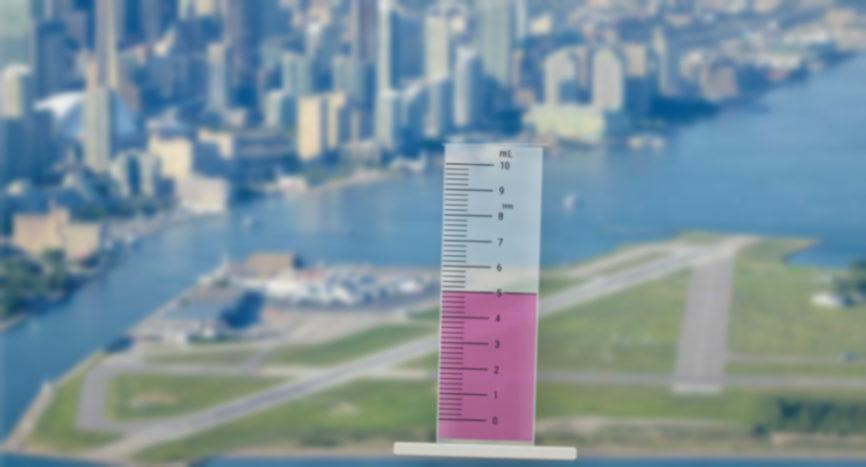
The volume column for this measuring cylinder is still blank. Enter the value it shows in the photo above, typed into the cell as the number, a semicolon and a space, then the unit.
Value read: 5; mL
